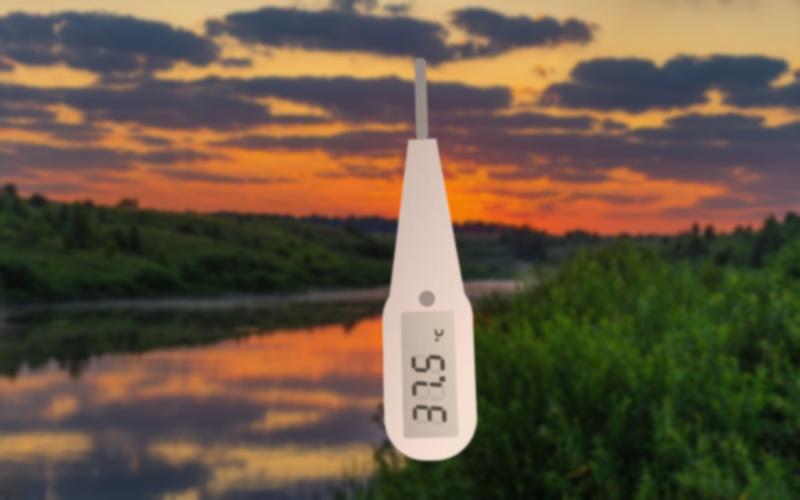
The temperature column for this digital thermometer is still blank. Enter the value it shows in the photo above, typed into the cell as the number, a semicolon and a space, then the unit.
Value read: 37.5; °C
